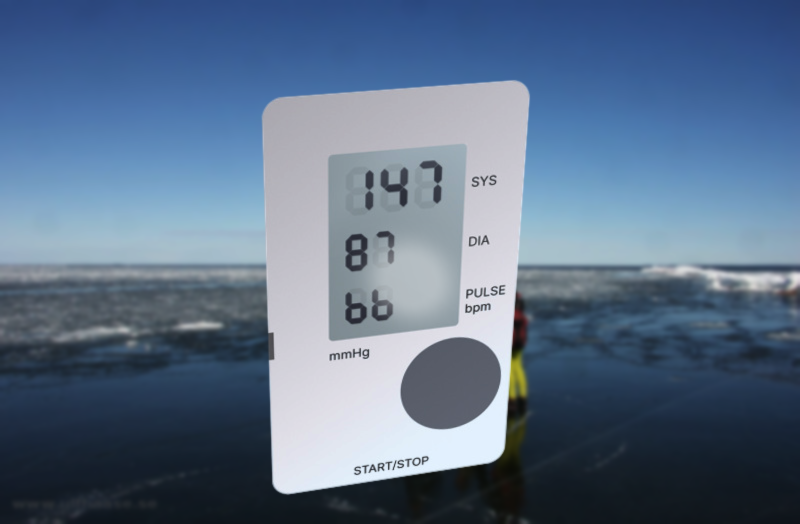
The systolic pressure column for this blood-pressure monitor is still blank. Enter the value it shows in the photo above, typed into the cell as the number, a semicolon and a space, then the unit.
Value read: 147; mmHg
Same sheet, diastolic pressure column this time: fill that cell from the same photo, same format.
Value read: 87; mmHg
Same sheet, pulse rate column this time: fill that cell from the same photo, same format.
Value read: 66; bpm
